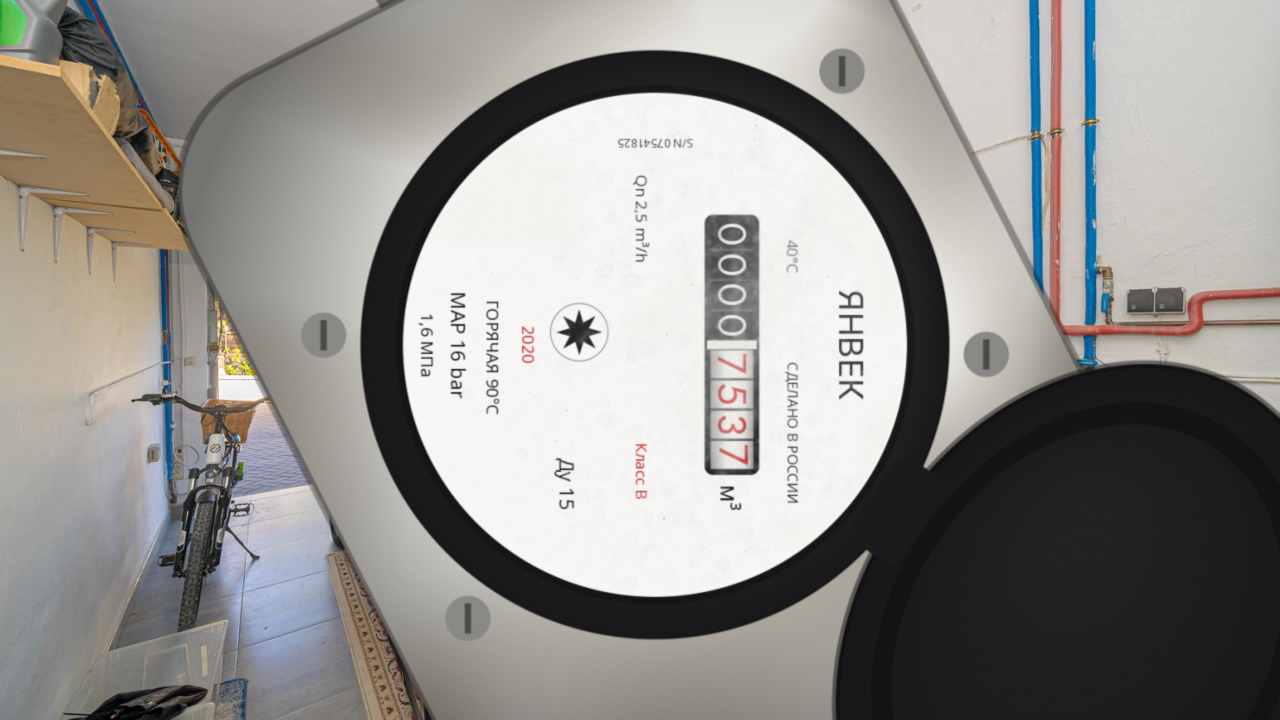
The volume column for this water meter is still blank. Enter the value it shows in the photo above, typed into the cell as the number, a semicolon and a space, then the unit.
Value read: 0.7537; m³
